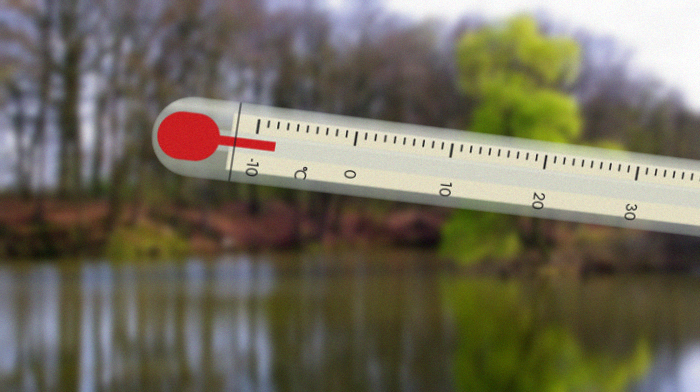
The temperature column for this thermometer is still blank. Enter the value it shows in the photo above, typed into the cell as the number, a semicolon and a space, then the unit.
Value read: -8; °C
